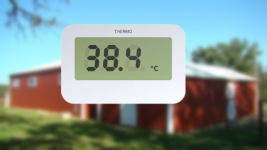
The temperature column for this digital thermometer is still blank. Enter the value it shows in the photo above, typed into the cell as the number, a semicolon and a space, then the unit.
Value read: 38.4; °C
